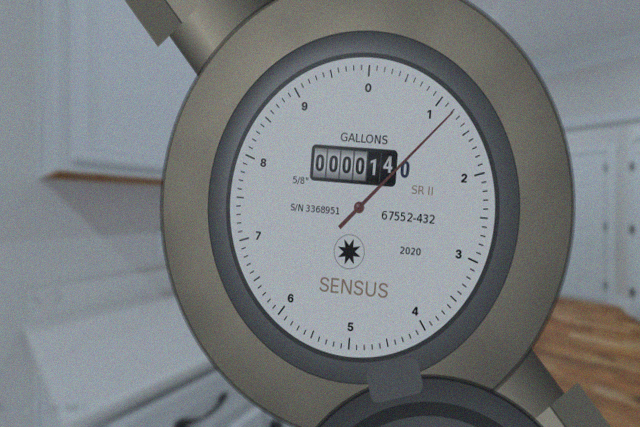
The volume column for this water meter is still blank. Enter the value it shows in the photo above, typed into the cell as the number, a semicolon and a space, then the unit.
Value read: 141.2; gal
